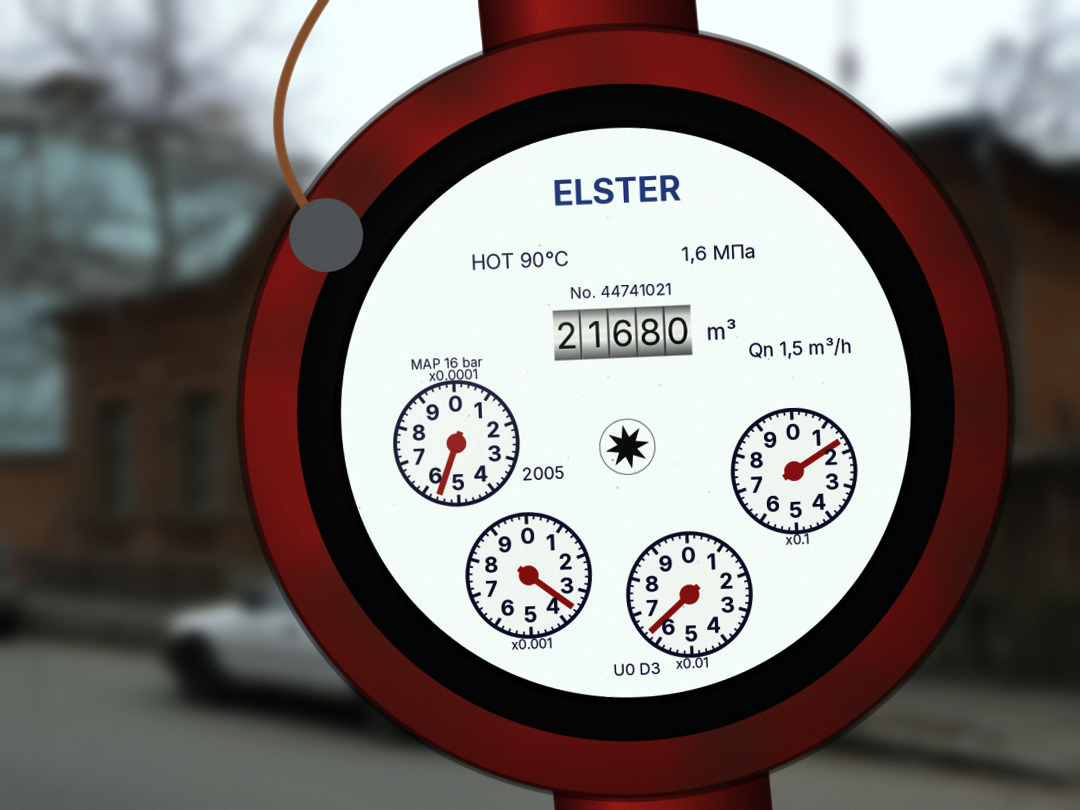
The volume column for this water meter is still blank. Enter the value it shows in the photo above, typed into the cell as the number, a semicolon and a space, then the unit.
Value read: 21680.1635; m³
